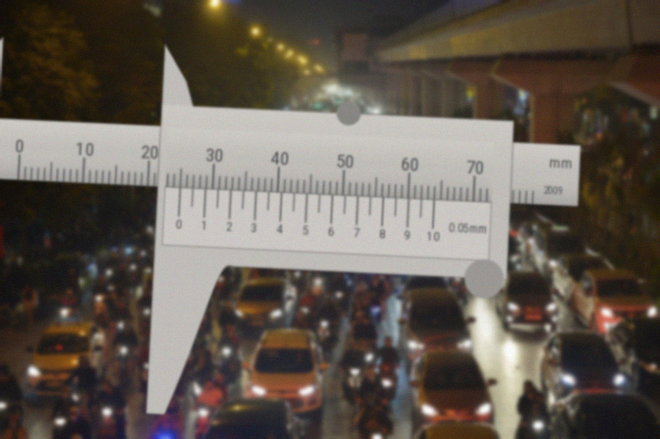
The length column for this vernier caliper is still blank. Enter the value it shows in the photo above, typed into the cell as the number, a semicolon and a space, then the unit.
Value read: 25.0; mm
